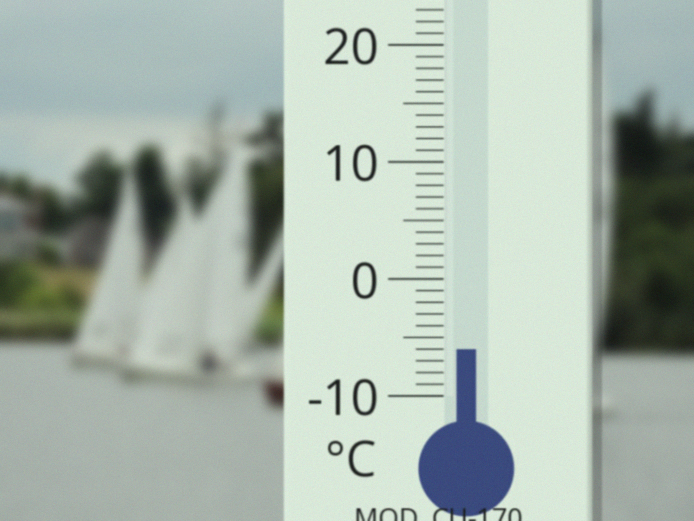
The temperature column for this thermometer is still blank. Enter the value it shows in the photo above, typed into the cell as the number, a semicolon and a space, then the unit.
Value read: -6; °C
